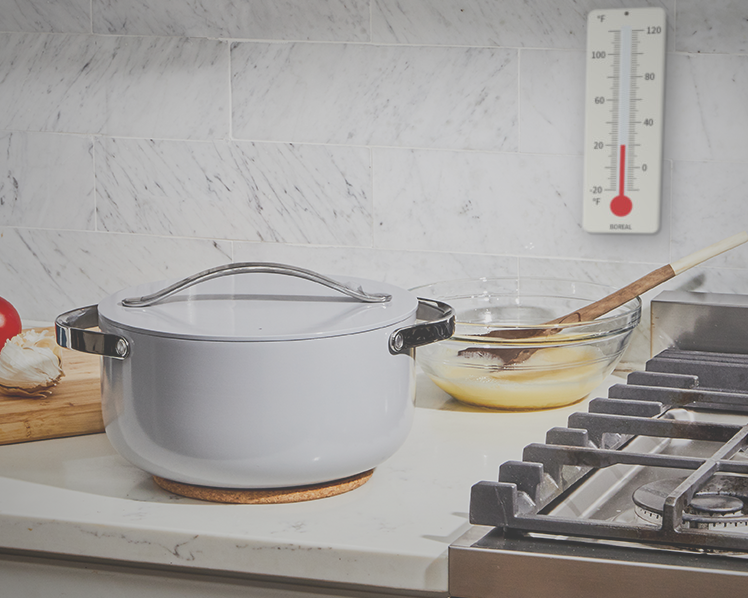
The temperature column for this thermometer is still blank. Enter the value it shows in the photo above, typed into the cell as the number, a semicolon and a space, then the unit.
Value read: 20; °F
